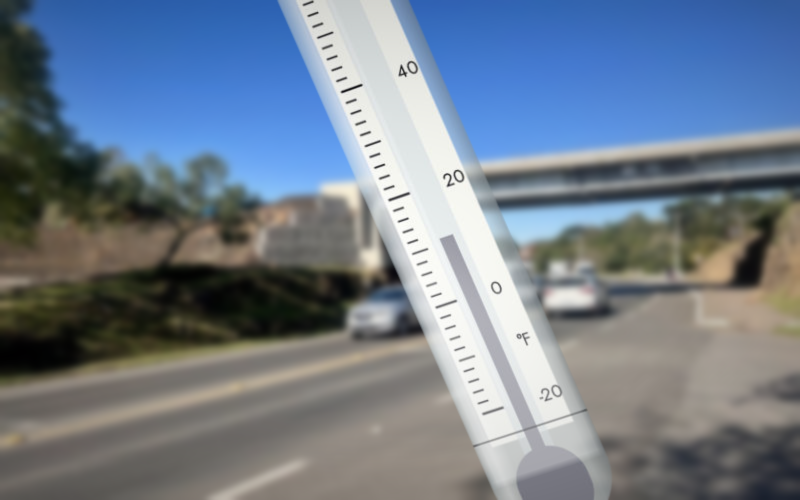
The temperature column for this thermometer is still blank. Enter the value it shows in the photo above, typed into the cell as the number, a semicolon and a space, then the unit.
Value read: 11; °F
